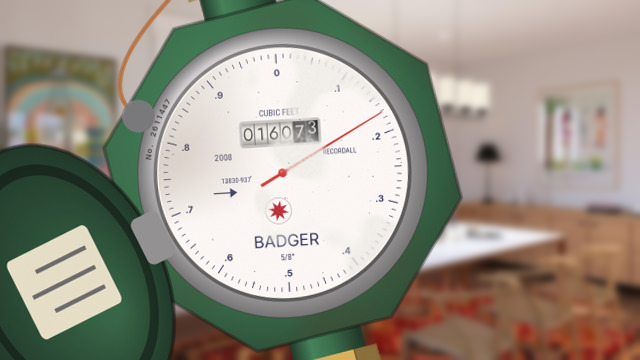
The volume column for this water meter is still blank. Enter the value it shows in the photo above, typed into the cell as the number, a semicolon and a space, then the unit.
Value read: 16073.17; ft³
